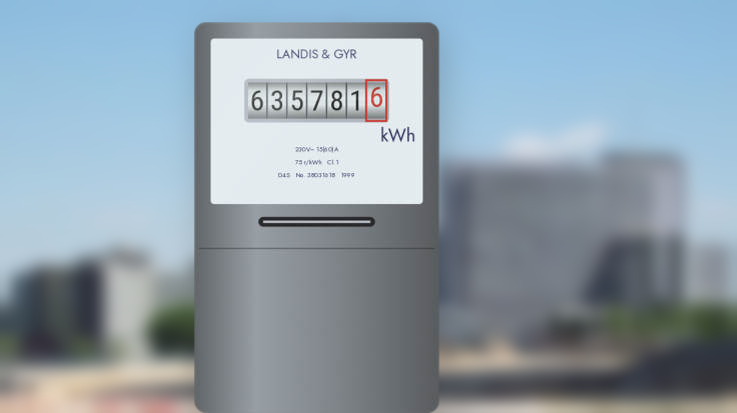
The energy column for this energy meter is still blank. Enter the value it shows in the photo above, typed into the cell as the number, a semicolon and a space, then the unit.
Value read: 635781.6; kWh
